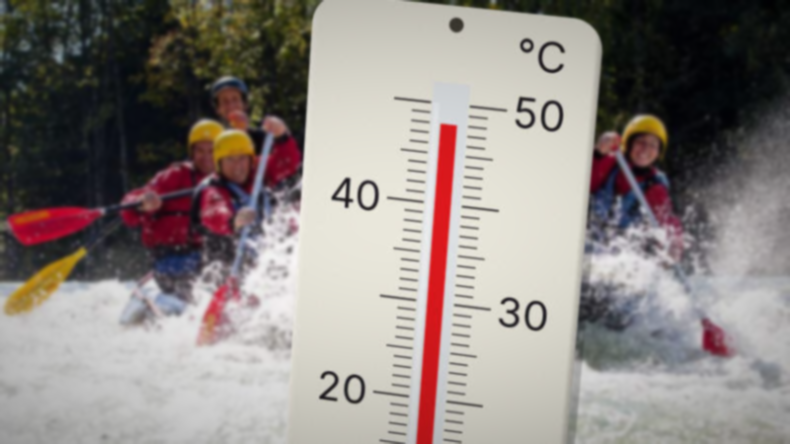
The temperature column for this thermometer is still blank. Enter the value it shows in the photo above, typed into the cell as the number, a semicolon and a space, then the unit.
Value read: 48; °C
